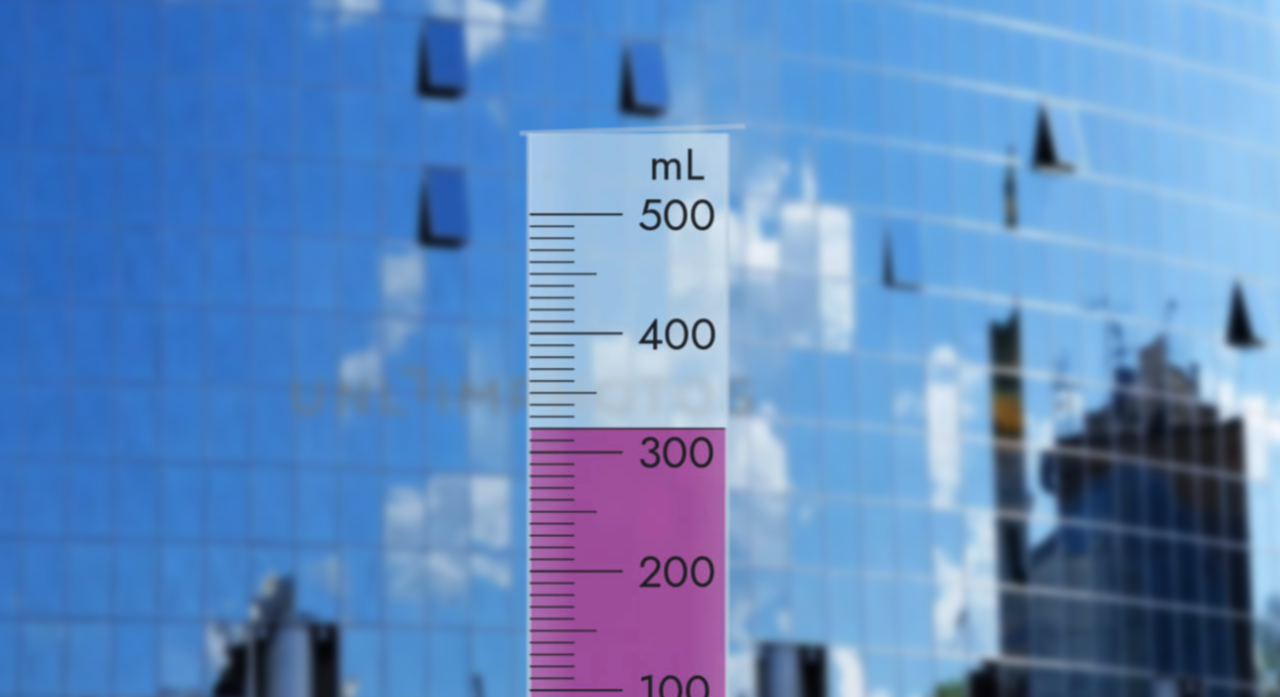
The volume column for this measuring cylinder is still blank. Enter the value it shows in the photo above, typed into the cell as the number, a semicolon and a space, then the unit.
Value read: 320; mL
